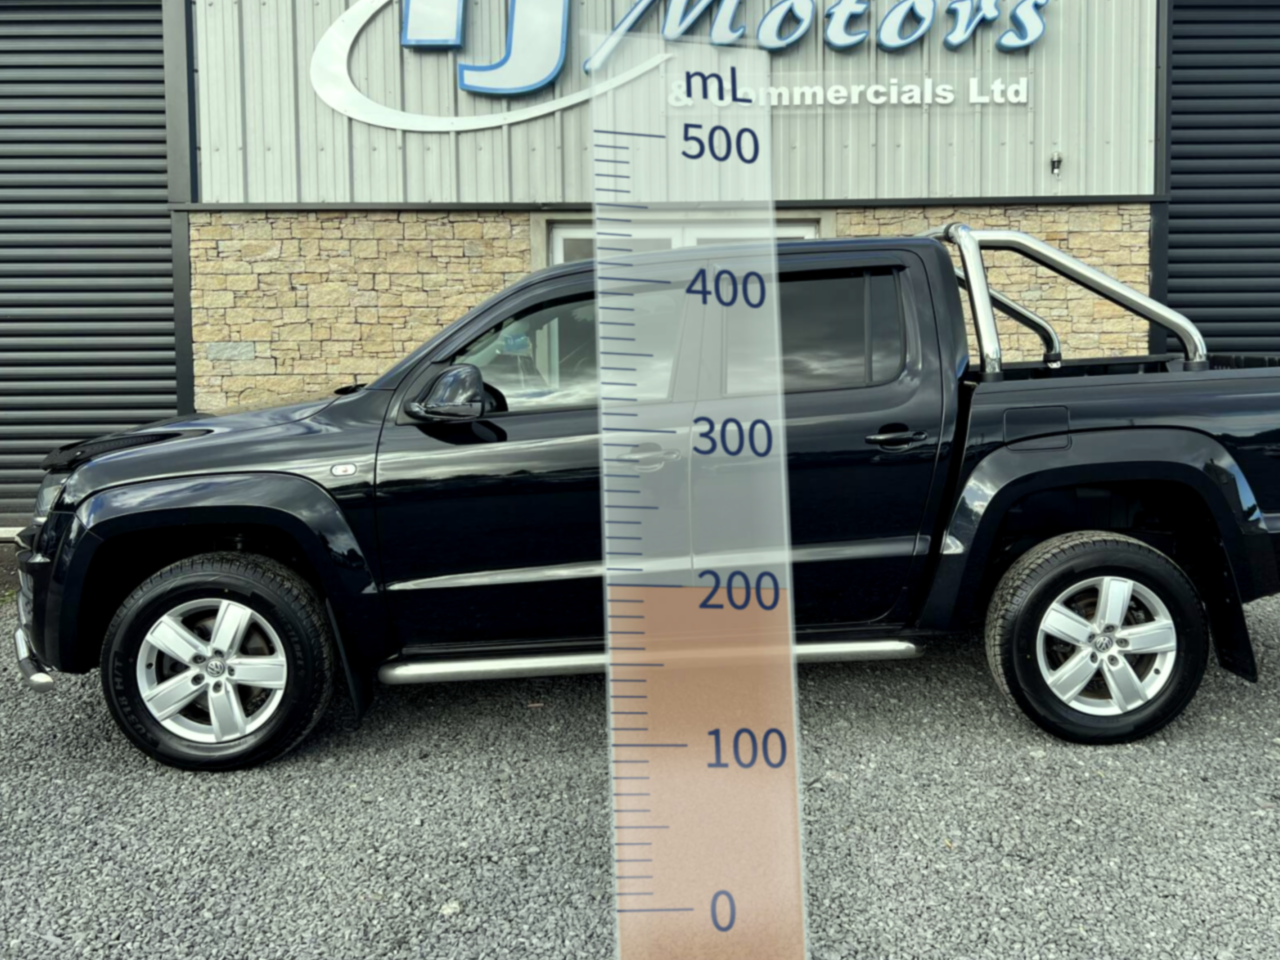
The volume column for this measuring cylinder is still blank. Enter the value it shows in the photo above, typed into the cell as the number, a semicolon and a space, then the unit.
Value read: 200; mL
